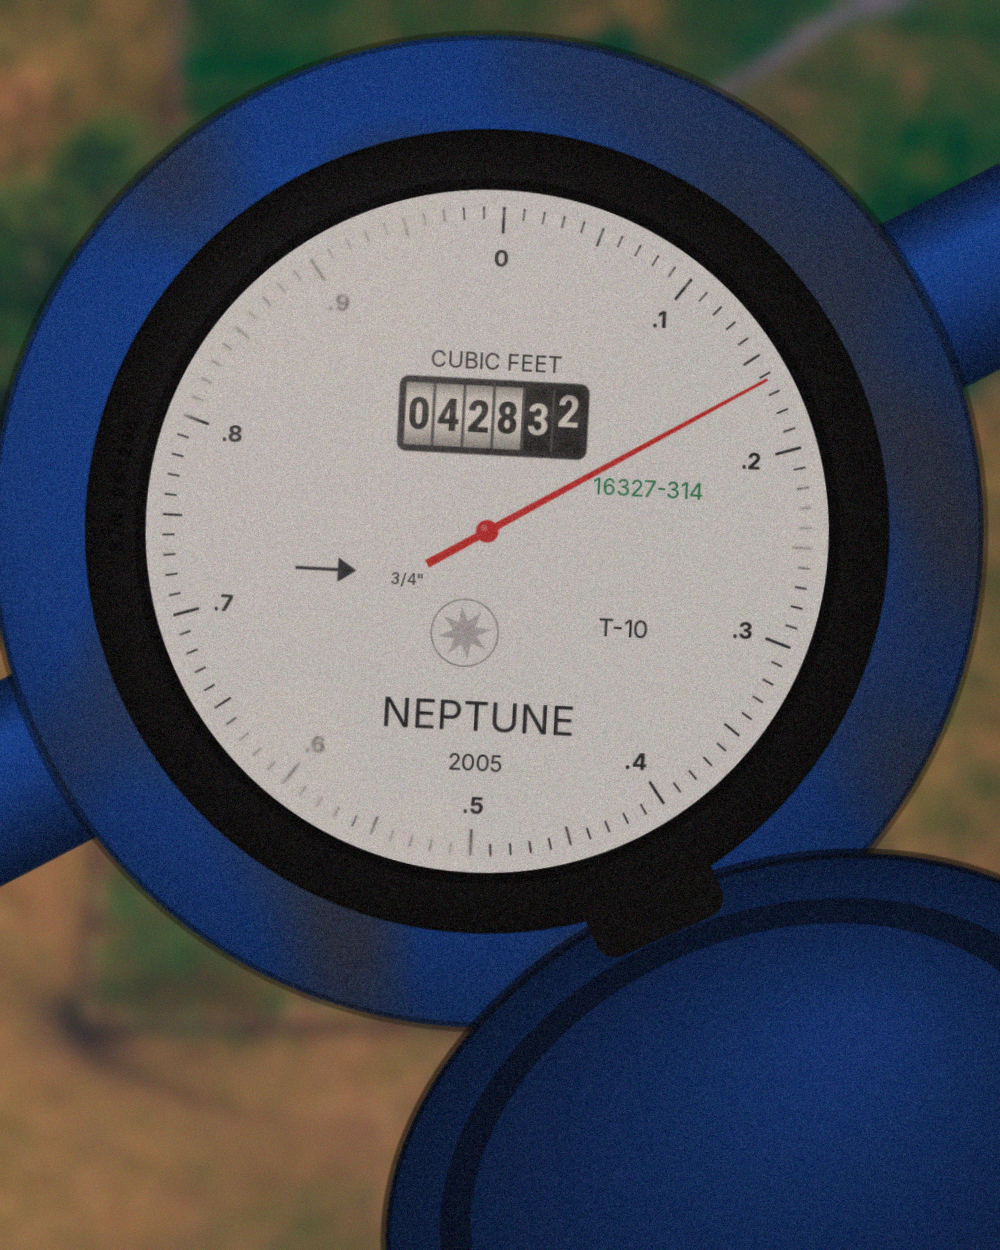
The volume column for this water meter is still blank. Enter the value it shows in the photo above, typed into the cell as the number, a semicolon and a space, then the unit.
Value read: 42832.16; ft³
